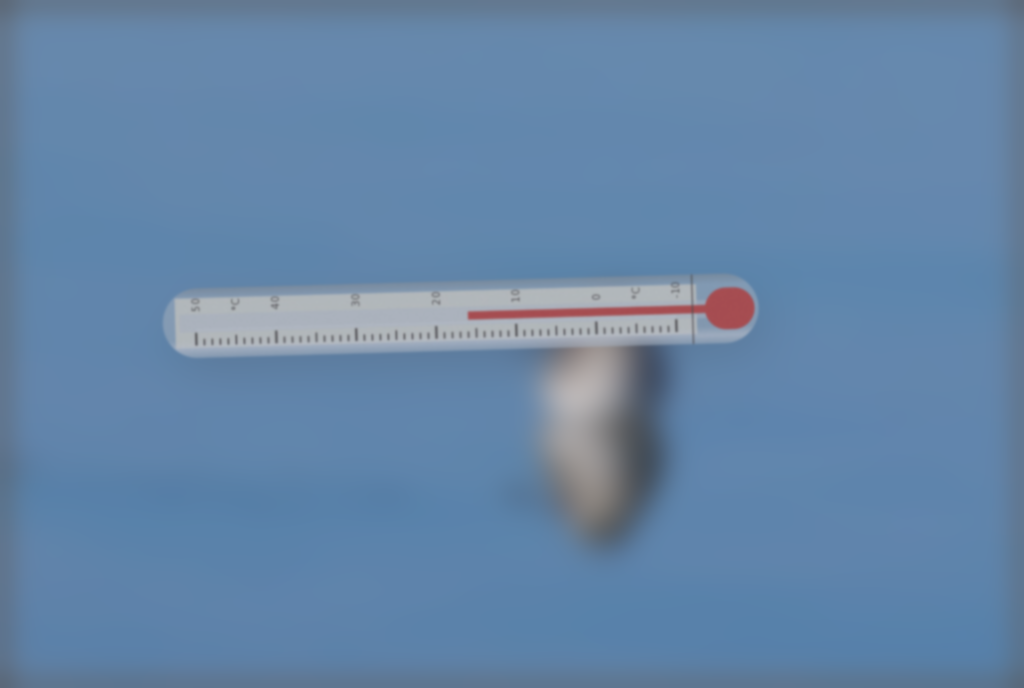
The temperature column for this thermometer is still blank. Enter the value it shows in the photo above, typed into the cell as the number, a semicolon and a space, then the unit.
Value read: 16; °C
